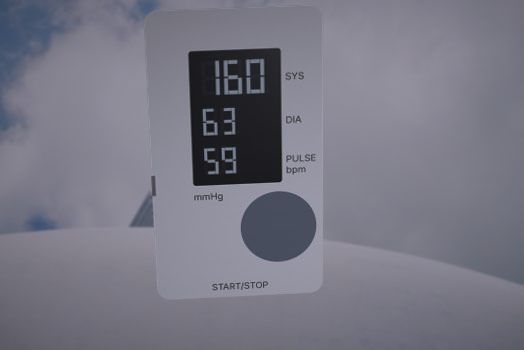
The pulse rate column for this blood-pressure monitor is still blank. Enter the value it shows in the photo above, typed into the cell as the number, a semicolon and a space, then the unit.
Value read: 59; bpm
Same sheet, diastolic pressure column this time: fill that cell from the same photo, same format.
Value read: 63; mmHg
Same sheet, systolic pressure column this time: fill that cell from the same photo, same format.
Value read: 160; mmHg
